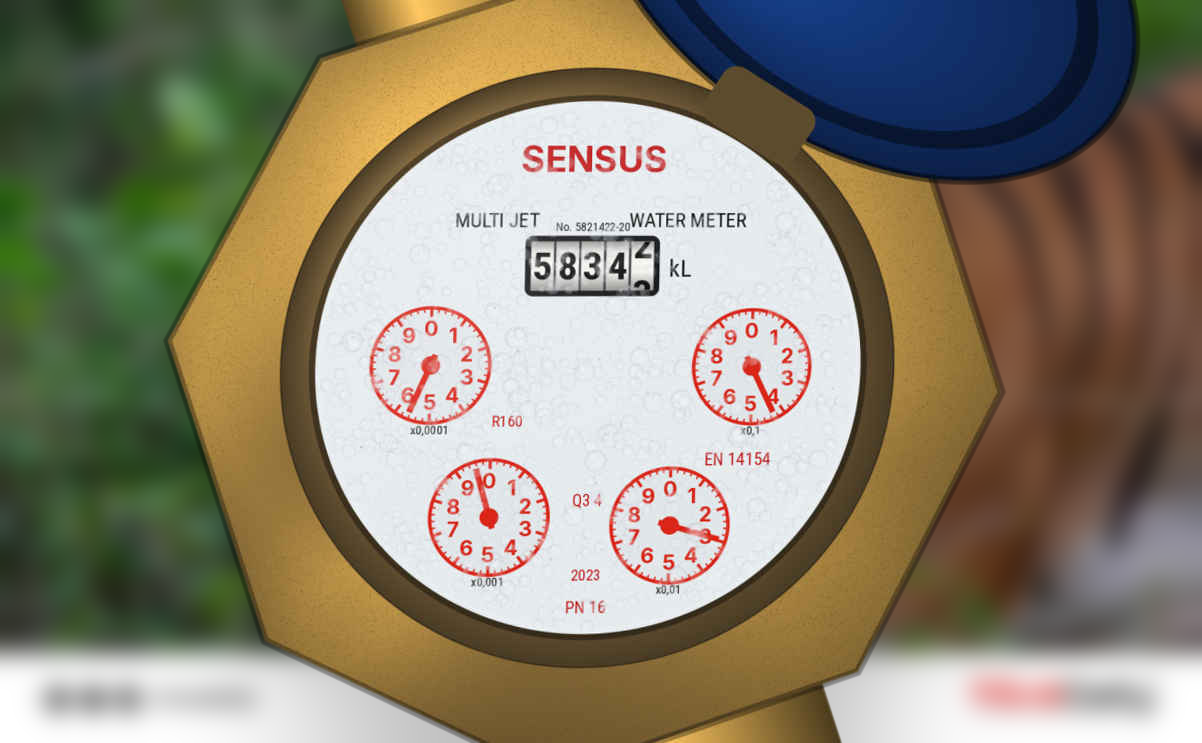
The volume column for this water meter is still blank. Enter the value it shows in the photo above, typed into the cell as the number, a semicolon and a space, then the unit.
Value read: 58342.4295; kL
